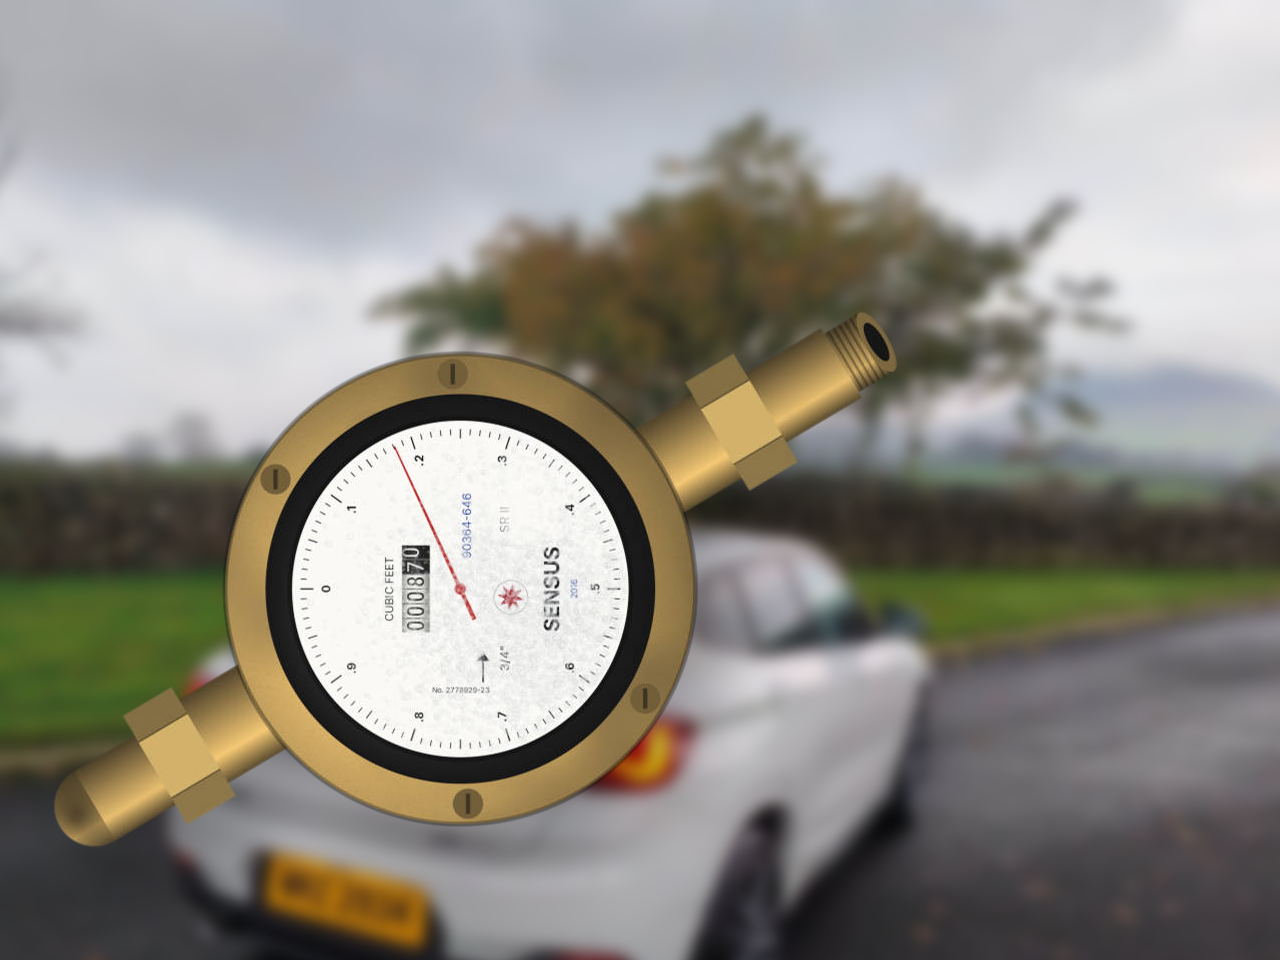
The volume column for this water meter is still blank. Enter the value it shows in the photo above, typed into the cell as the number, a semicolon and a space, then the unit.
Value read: 870.18; ft³
